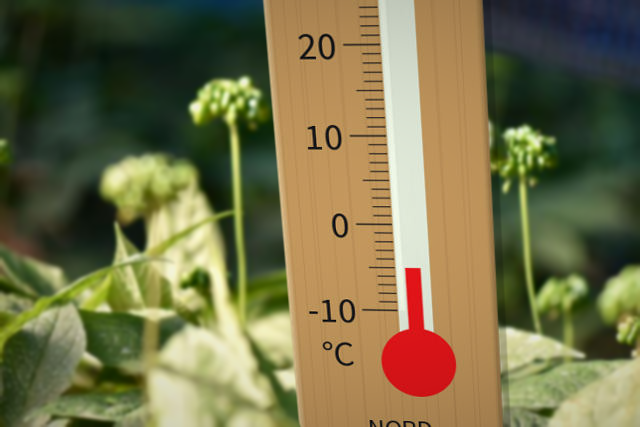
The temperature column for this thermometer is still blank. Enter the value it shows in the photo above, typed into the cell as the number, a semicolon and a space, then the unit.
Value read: -5; °C
